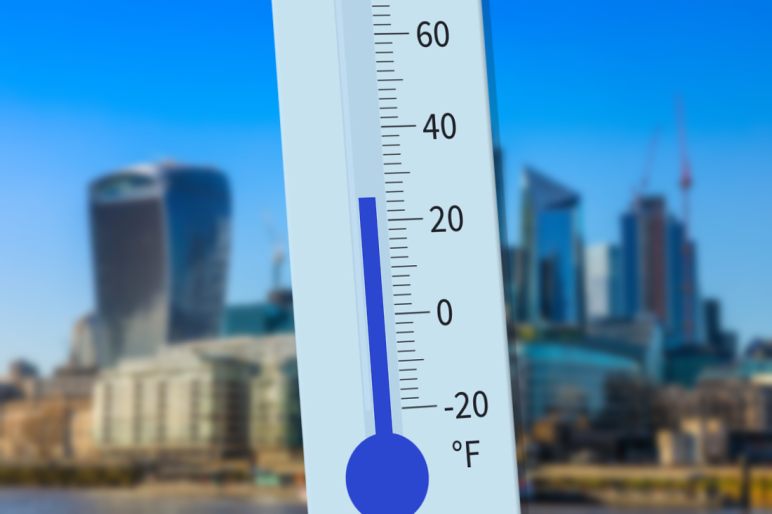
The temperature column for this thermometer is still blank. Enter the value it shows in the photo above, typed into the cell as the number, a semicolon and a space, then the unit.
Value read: 25; °F
